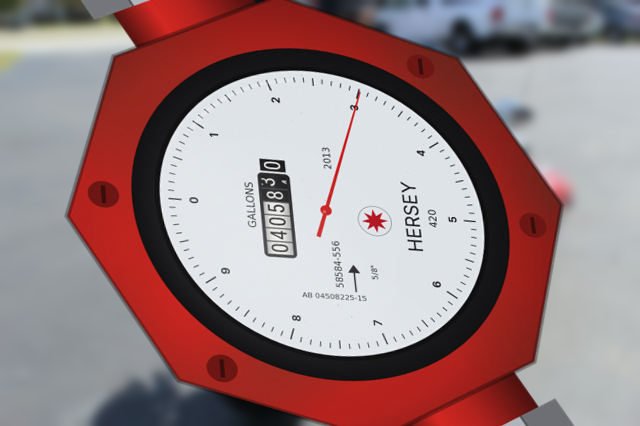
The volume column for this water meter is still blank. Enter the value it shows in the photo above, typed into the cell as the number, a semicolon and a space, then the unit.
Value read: 405833.0; gal
